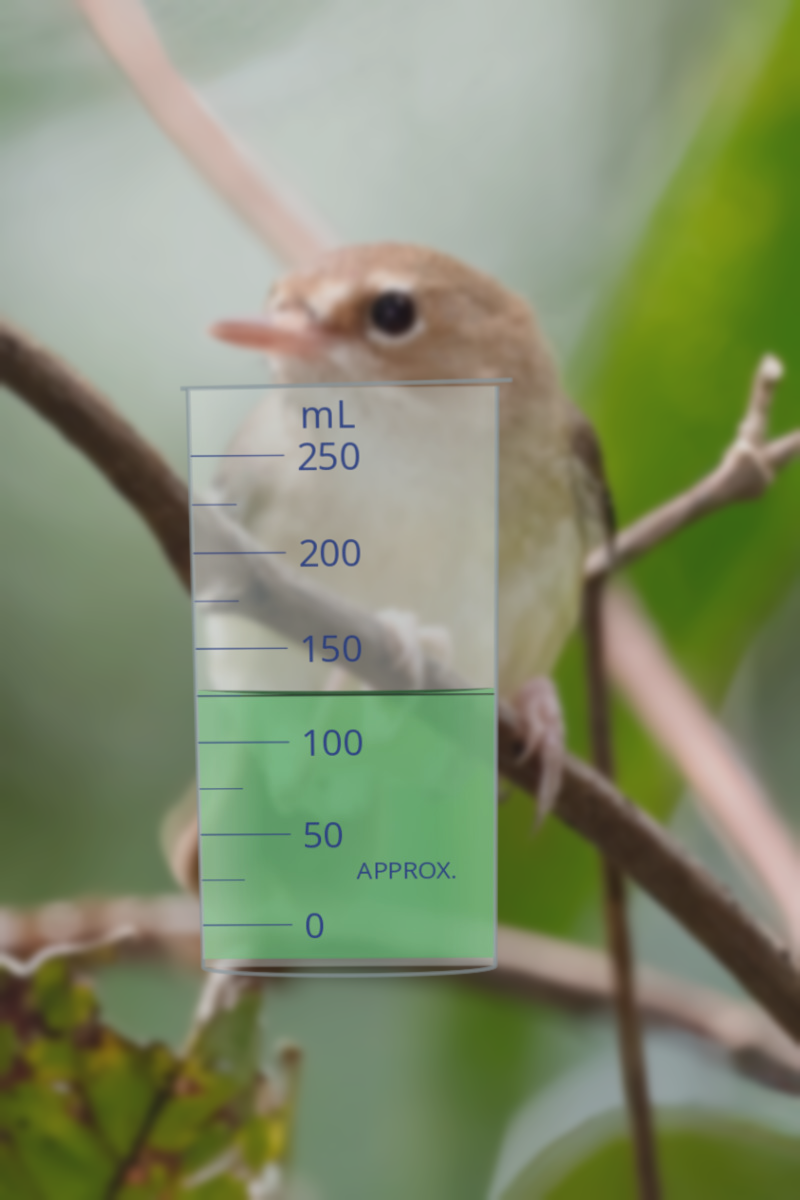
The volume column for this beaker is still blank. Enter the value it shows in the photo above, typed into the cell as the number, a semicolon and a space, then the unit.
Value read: 125; mL
